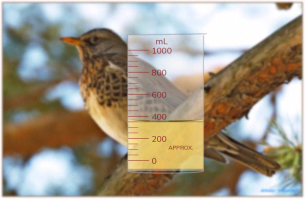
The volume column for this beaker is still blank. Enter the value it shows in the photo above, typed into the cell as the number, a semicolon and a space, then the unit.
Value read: 350; mL
